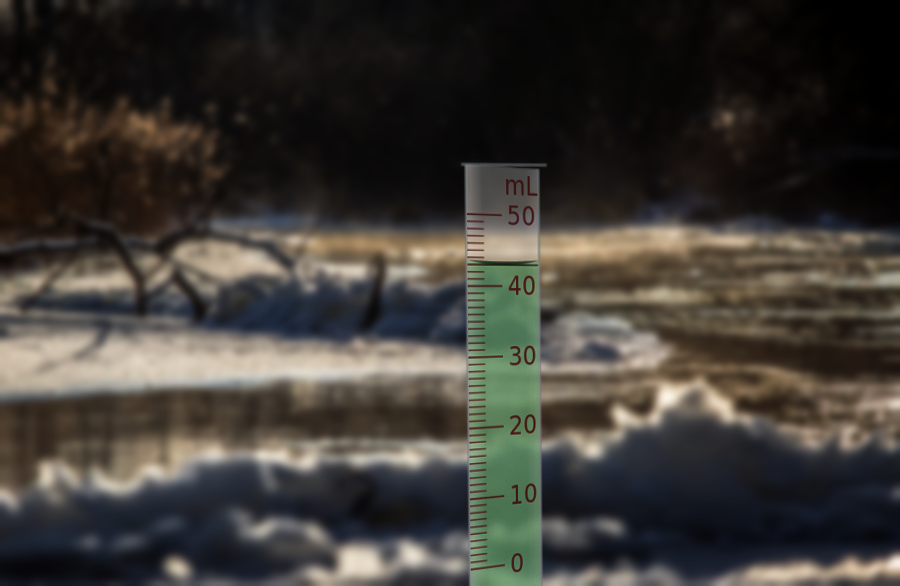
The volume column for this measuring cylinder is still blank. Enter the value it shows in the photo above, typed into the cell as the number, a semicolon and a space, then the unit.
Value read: 43; mL
